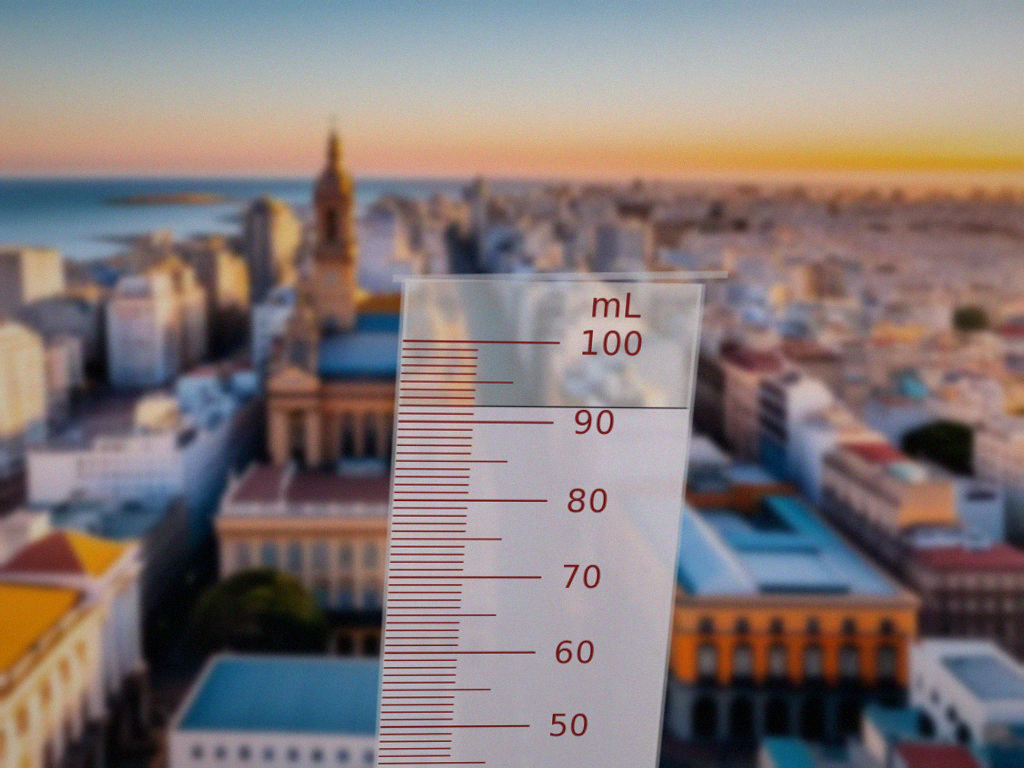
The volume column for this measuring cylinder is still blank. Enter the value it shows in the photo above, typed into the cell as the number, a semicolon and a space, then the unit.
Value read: 92; mL
